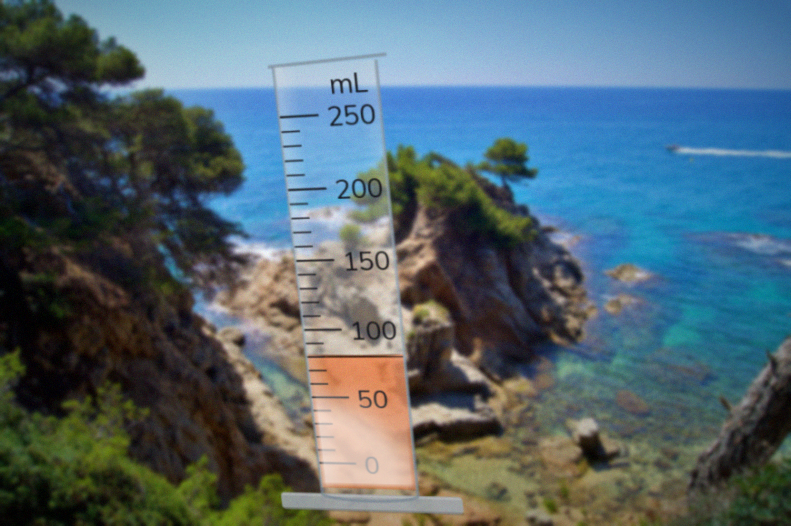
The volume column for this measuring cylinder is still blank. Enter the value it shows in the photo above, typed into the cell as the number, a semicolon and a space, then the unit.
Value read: 80; mL
